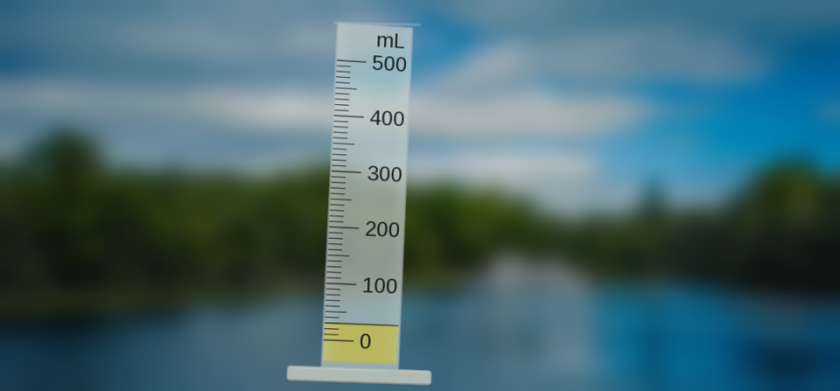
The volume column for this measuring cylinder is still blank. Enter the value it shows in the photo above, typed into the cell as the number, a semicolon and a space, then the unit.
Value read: 30; mL
